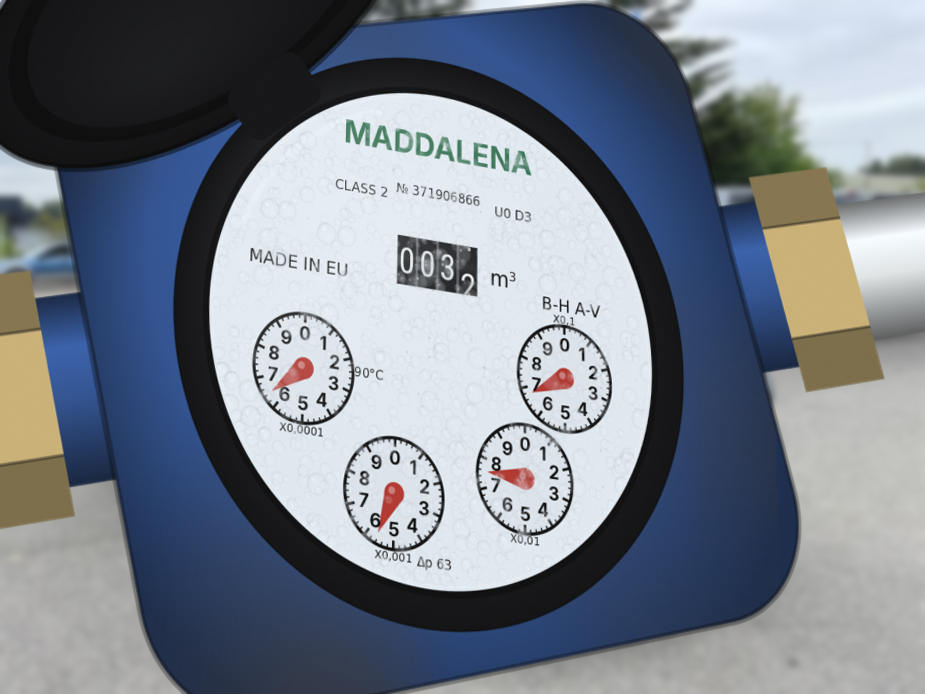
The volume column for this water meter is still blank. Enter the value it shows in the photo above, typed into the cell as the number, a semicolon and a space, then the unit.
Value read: 31.6756; m³
